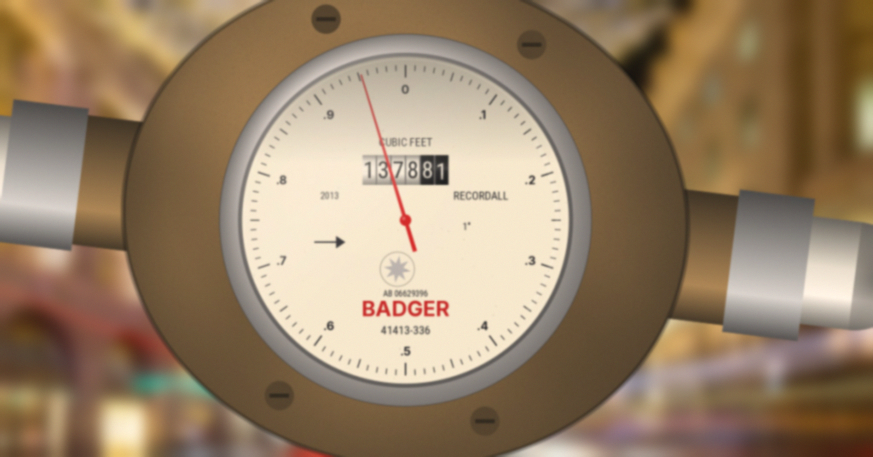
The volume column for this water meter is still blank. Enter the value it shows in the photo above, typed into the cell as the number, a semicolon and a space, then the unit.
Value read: 137880.95; ft³
